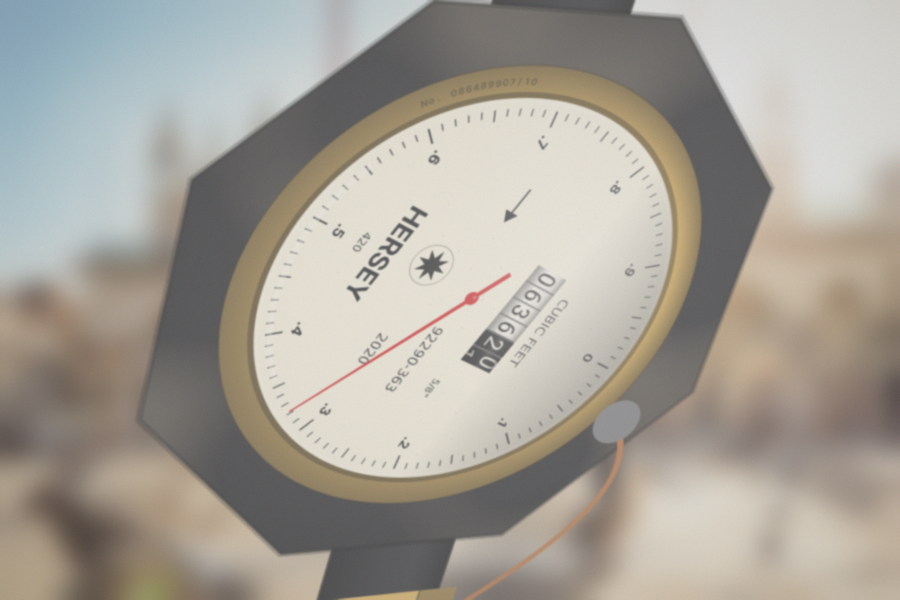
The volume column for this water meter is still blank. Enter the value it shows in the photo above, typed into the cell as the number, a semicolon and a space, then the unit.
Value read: 63620.32; ft³
